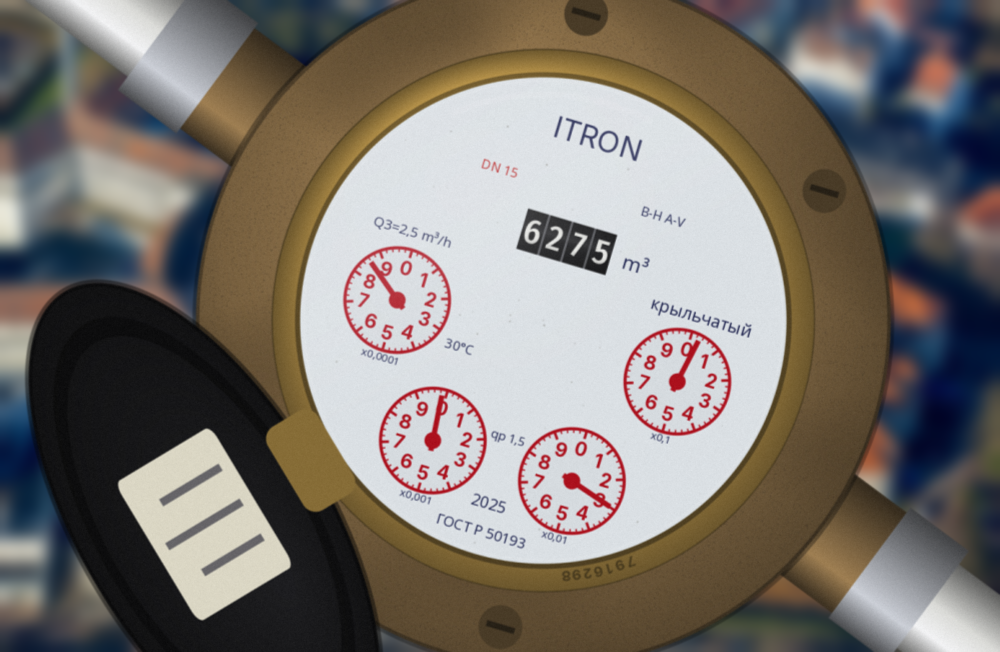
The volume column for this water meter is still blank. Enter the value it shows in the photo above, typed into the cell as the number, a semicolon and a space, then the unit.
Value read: 6275.0298; m³
